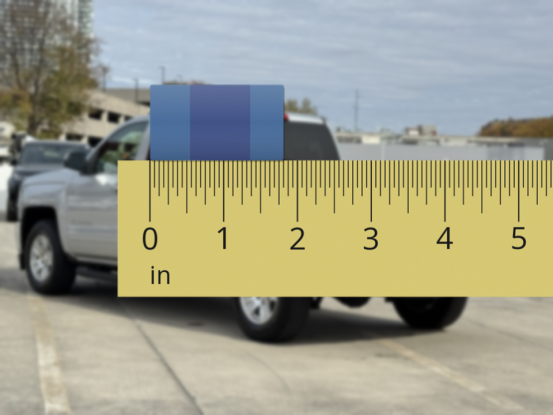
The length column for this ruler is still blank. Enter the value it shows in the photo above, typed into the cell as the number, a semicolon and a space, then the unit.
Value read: 1.8125; in
